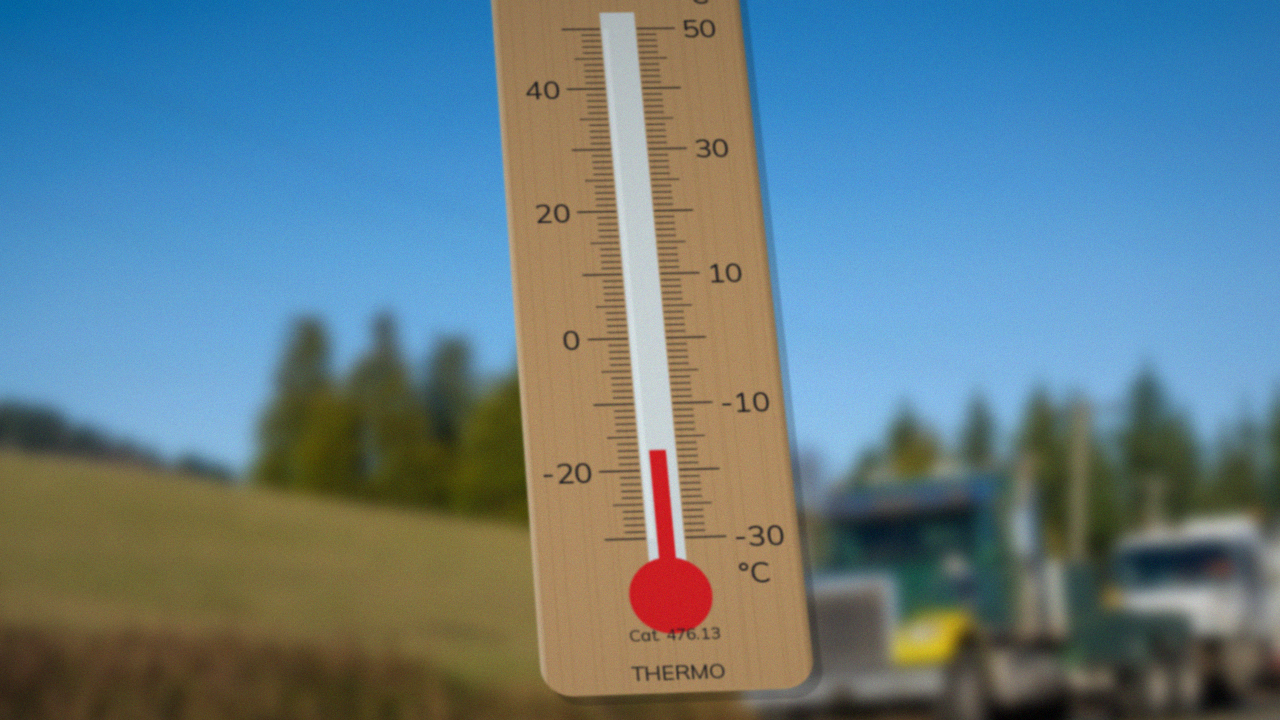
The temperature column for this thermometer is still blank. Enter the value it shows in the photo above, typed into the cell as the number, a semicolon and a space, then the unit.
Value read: -17; °C
